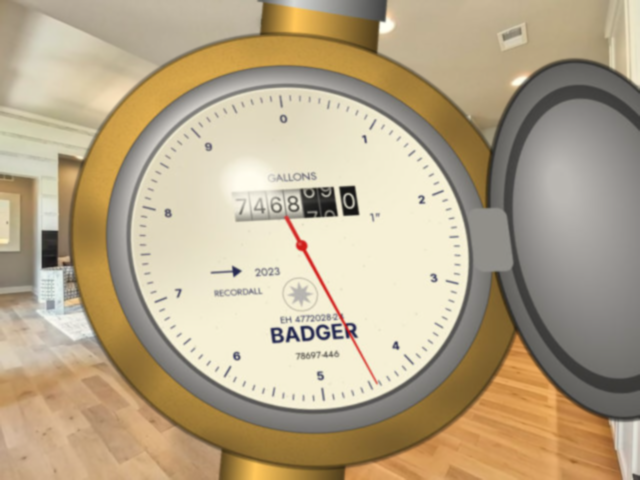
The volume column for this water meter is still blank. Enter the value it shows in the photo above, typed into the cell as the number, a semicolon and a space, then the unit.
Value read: 7468694.4; gal
